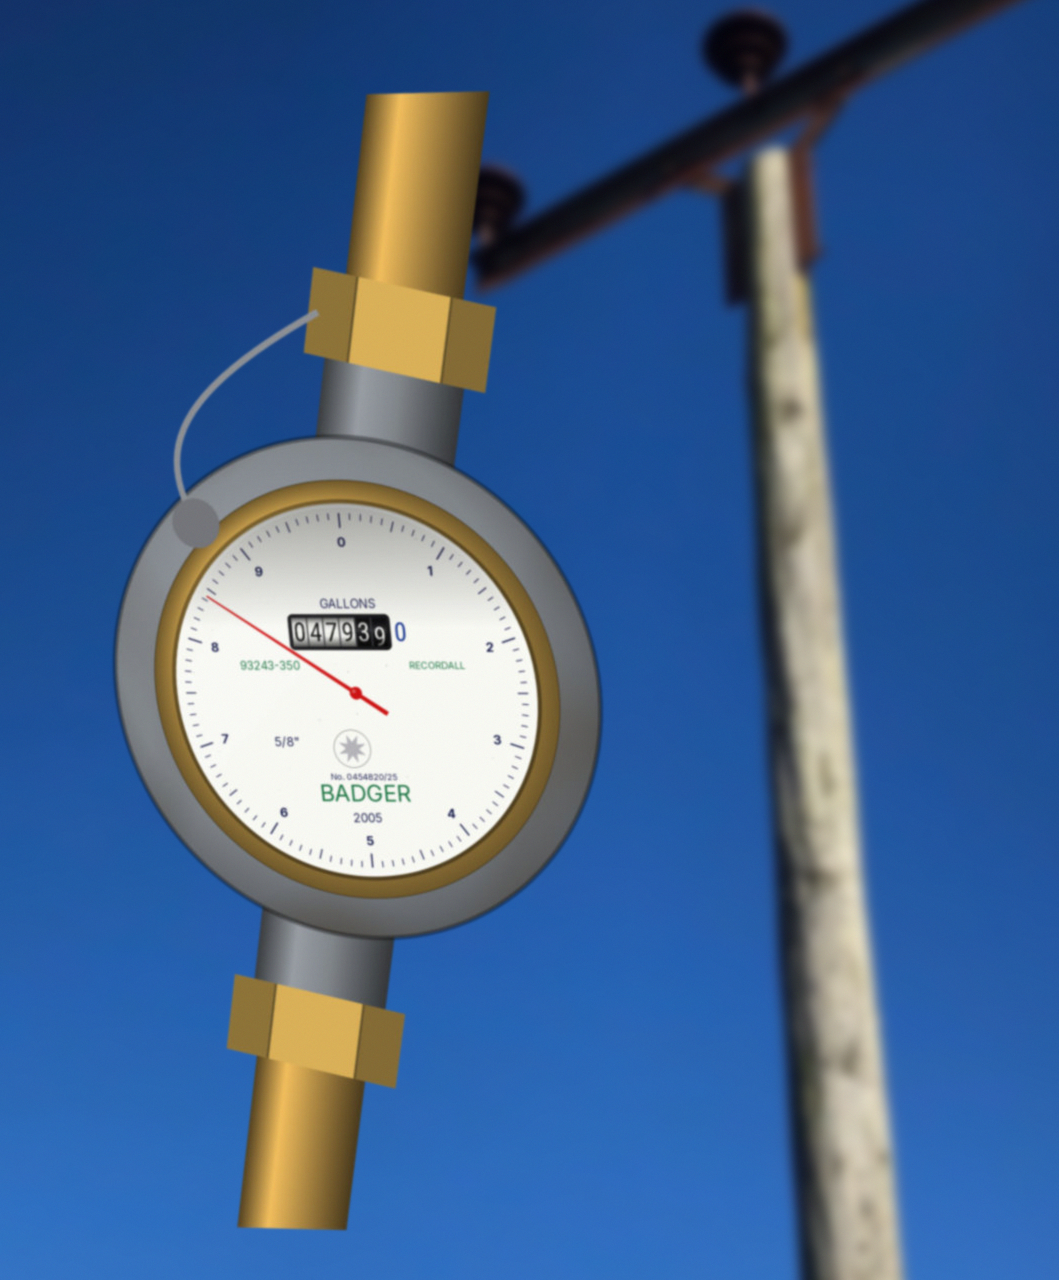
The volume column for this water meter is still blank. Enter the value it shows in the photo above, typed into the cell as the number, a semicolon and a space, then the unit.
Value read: 479388.4; gal
